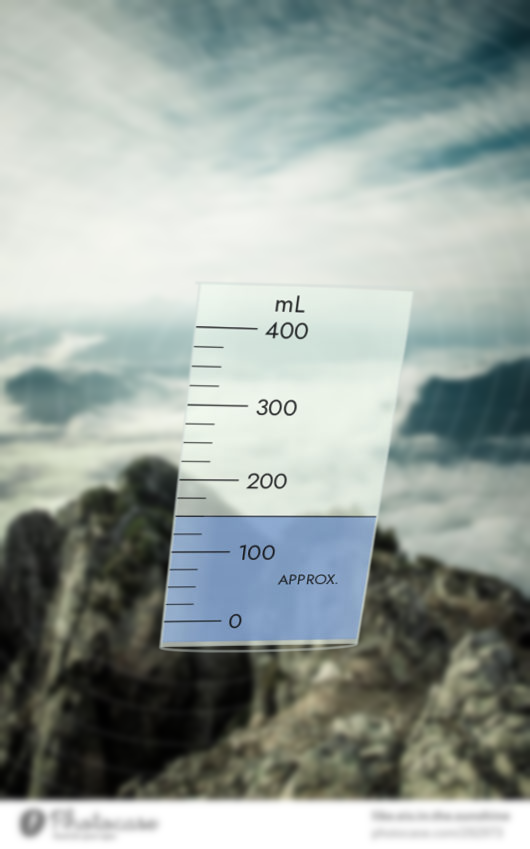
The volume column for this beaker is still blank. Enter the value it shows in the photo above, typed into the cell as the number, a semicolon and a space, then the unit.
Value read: 150; mL
